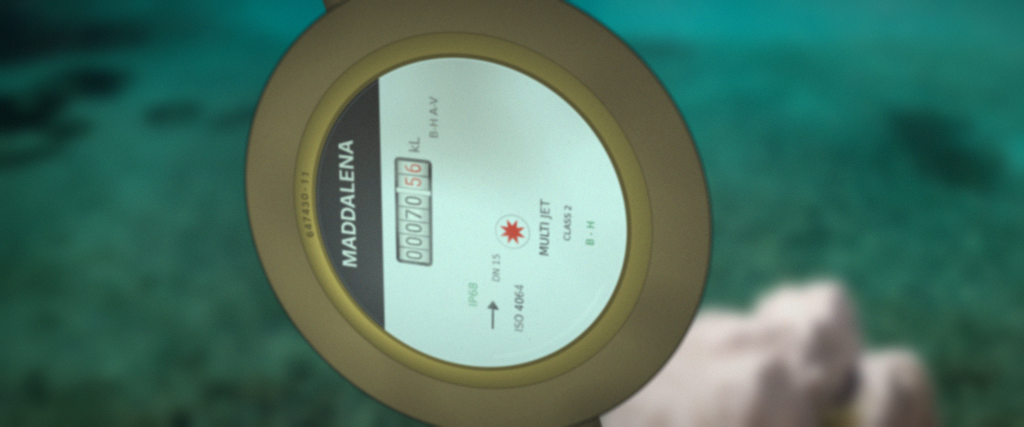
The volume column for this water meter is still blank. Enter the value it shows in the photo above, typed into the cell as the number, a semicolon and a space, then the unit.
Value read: 70.56; kL
